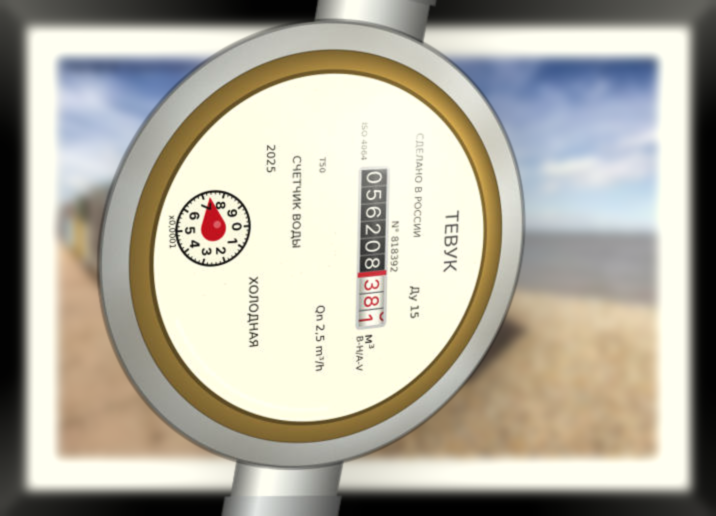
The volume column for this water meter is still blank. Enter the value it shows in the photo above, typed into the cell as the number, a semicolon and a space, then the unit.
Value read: 56208.3807; m³
